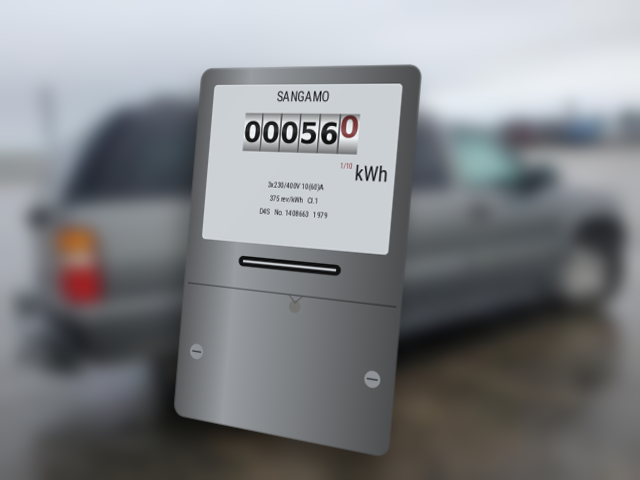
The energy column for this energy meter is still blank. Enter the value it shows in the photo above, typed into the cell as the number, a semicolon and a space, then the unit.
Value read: 56.0; kWh
